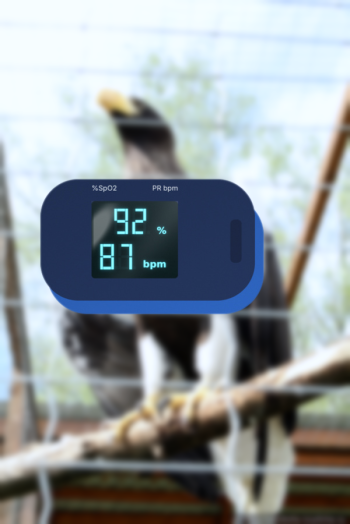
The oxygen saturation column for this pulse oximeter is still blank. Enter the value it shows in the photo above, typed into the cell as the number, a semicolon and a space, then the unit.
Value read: 92; %
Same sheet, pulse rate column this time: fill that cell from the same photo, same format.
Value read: 87; bpm
